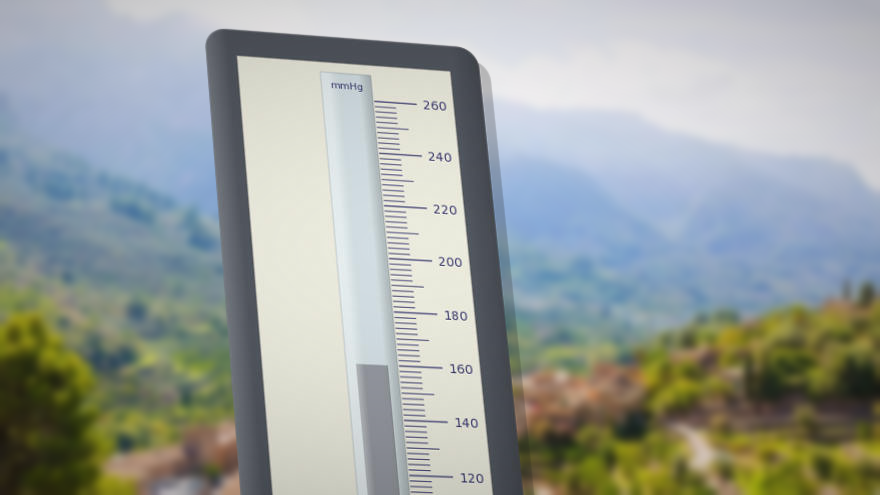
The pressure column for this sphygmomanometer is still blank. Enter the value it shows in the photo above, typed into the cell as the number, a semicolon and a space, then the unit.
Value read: 160; mmHg
